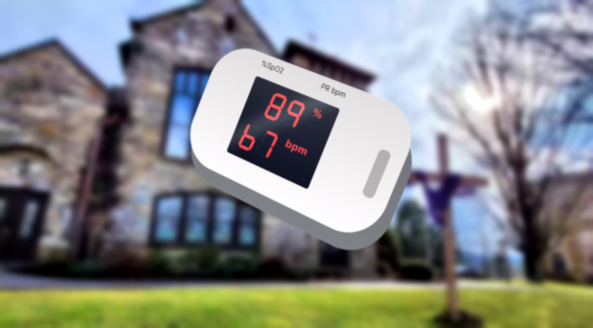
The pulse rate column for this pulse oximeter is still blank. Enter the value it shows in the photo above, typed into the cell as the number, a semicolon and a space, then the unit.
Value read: 67; bpm
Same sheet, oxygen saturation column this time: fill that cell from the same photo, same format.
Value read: 89; %
